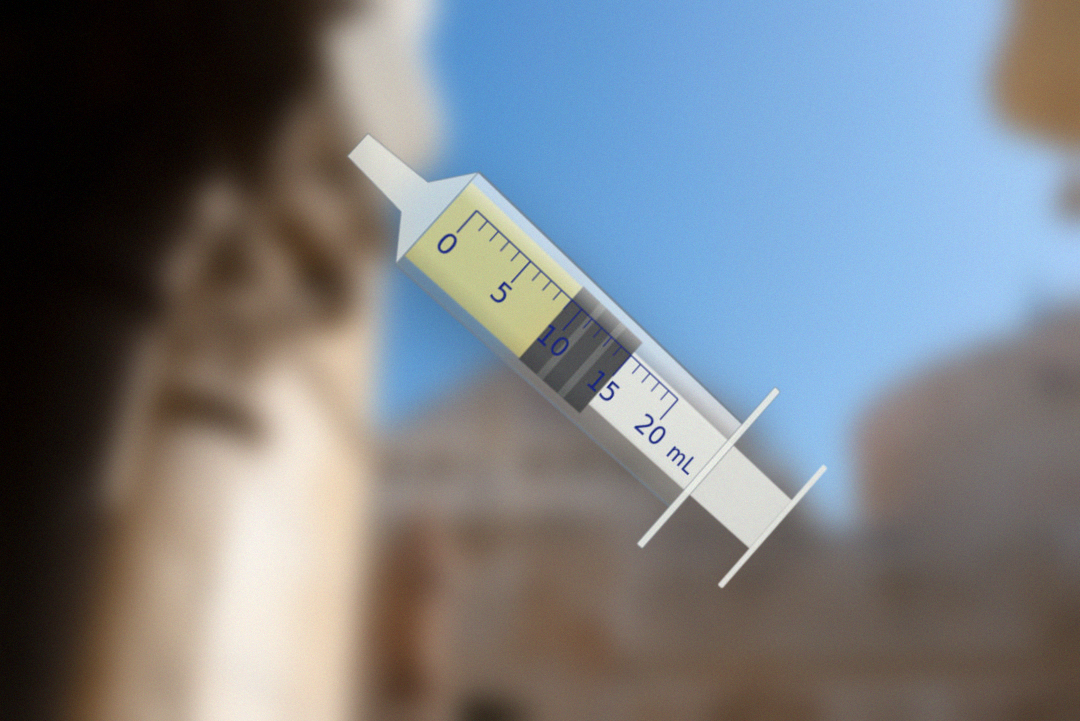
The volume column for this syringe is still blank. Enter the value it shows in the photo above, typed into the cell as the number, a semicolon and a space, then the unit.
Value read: 9; mL
